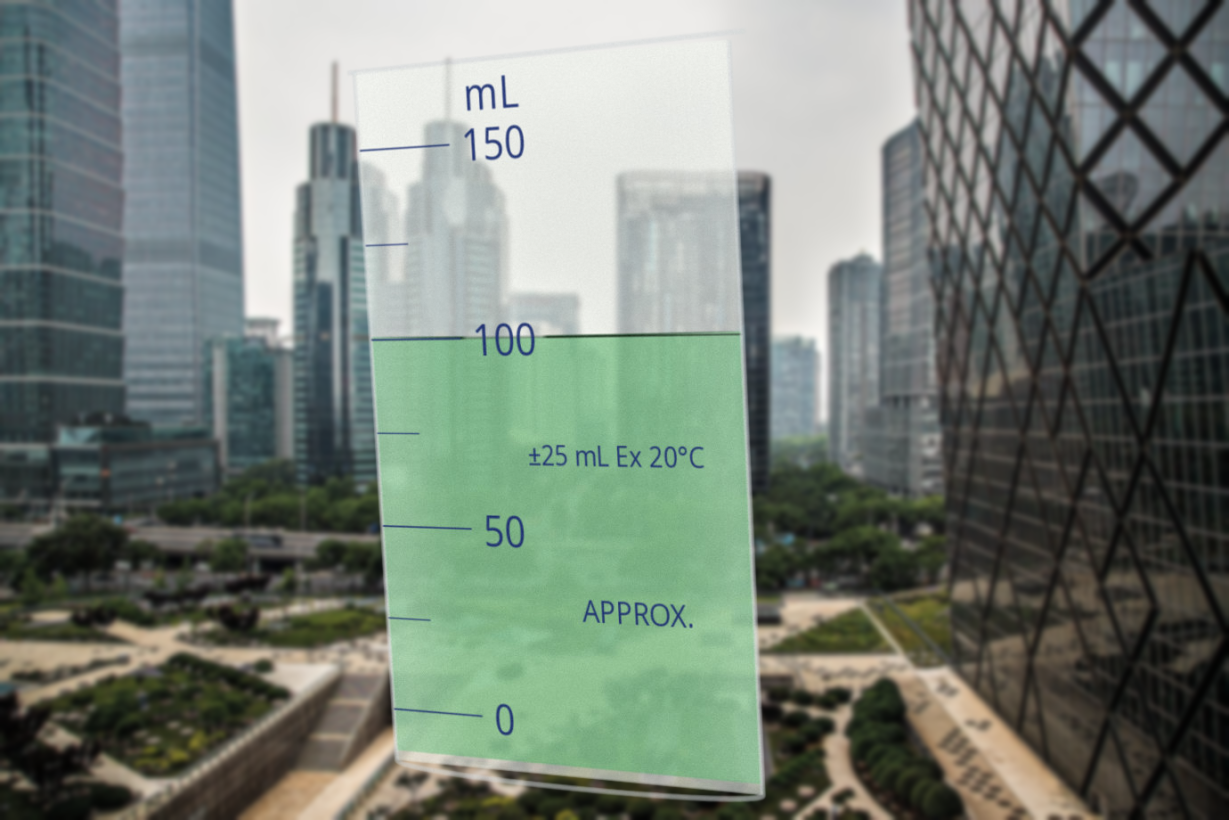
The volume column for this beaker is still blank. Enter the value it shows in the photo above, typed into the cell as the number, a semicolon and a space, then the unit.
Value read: 100; mL
